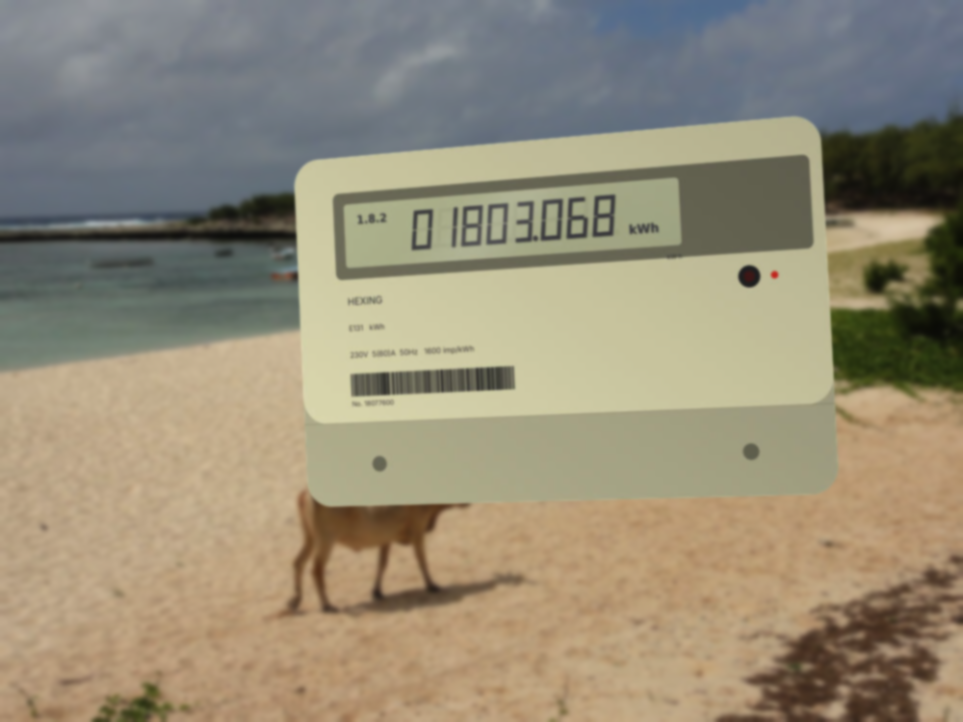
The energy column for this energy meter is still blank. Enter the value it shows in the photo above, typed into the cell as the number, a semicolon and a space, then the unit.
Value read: 1803.068; kWh
